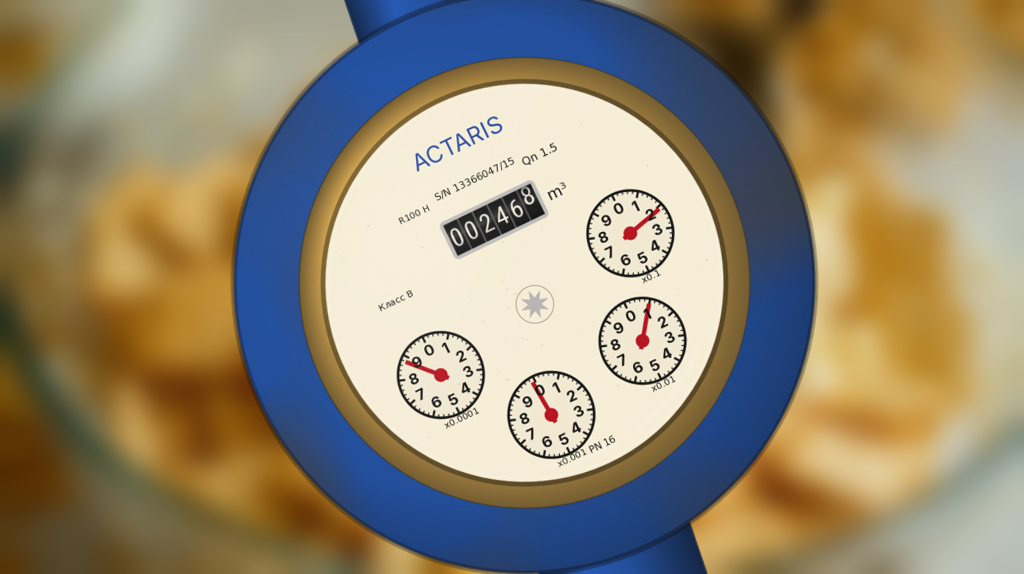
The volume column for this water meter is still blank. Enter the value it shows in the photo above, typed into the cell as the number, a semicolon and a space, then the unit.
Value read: 2468.2098; m³
